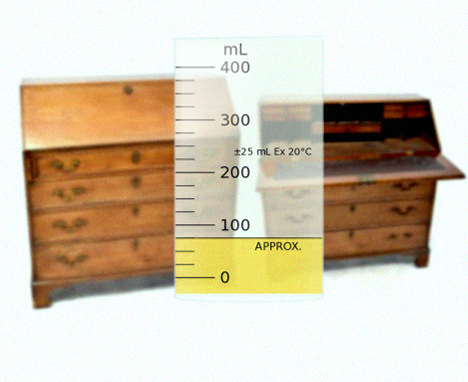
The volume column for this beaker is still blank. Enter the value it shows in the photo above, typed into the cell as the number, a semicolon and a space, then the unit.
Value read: 75; mL
